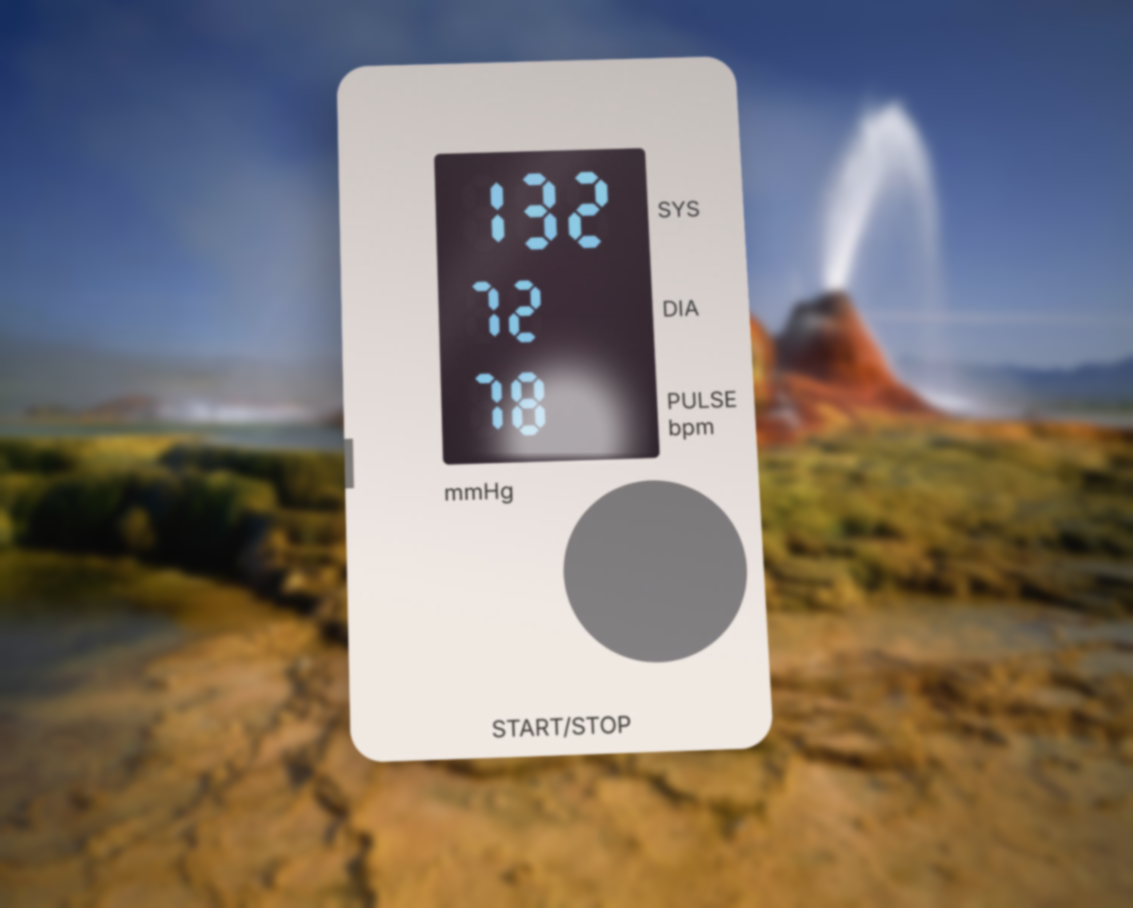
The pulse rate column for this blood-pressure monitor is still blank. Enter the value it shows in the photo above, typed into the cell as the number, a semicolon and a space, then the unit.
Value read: 78; bpm
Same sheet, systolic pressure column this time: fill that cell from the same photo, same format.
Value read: 132; mmHg
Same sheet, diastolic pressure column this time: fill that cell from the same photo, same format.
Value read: 72; mmHg
